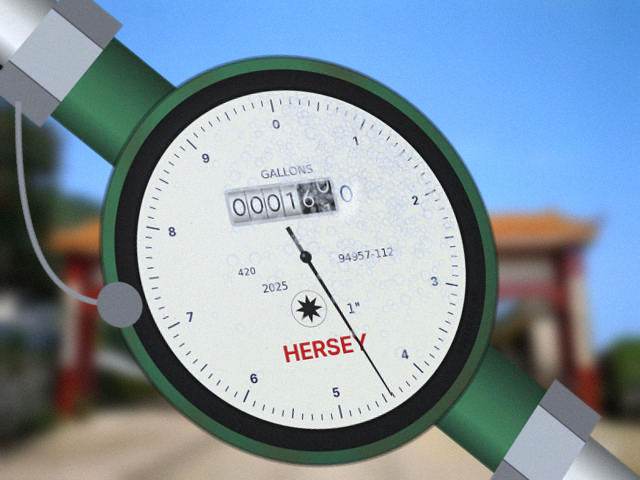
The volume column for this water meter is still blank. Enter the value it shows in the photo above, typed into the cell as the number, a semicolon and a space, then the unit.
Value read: 1604.4; gal
